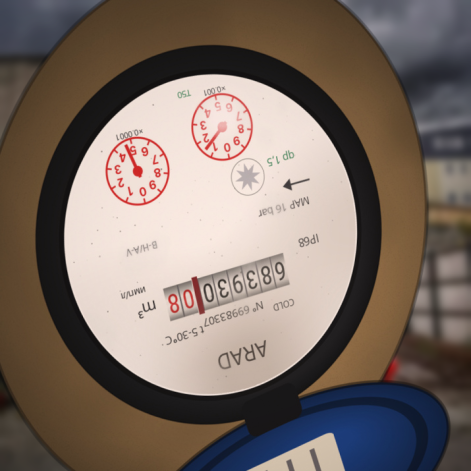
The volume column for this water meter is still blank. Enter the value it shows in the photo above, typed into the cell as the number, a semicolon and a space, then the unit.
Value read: 683930.0814; m³
